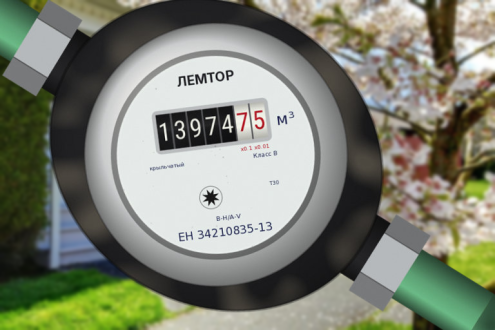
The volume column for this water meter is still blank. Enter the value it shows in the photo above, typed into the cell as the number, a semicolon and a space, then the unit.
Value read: 13974.75; m³
